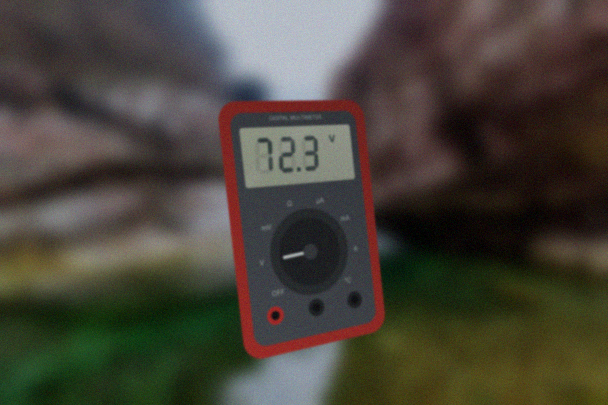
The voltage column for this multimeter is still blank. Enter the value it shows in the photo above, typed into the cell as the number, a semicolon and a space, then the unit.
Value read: 72.3; V
